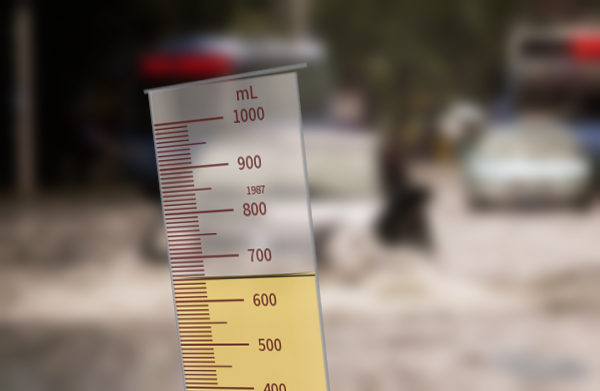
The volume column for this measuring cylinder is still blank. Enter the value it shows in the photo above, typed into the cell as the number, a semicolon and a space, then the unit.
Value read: 650; mL
